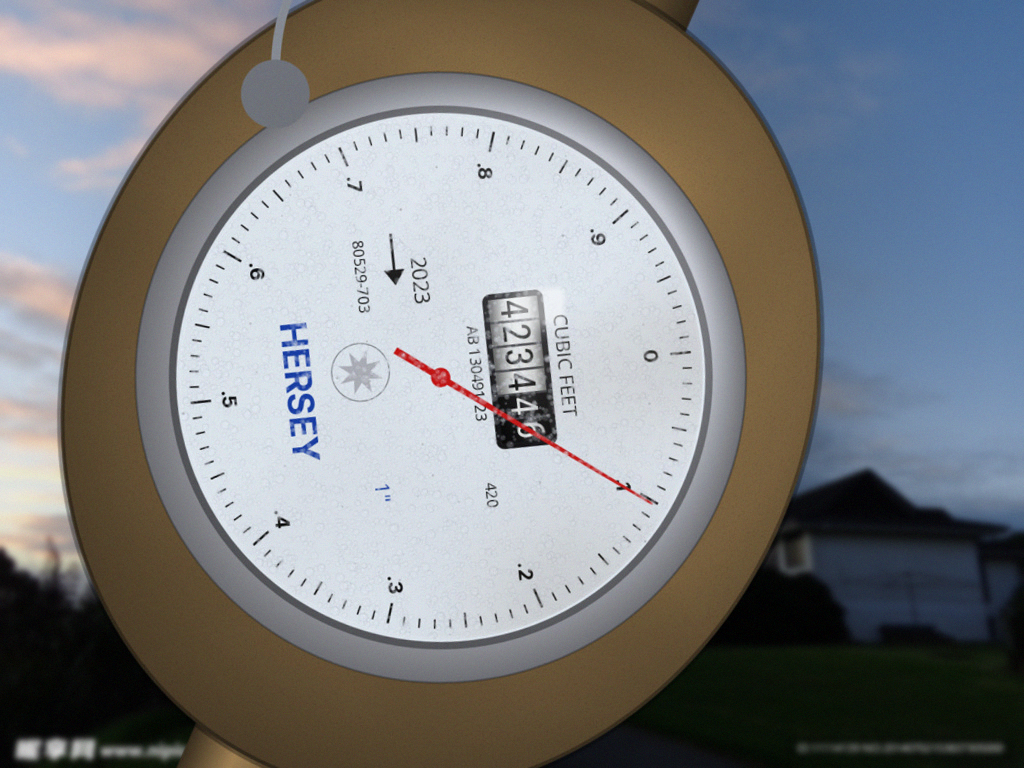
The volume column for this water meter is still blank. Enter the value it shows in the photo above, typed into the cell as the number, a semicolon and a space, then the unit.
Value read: 423446.10; ft³
